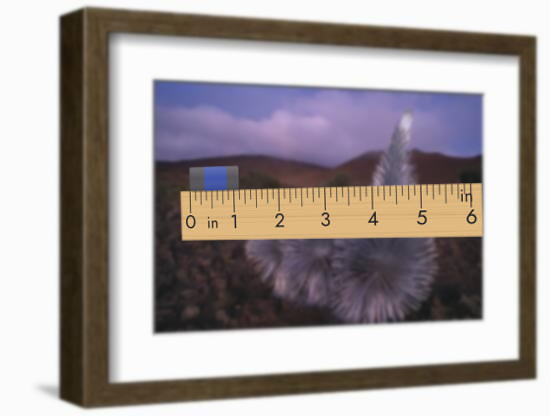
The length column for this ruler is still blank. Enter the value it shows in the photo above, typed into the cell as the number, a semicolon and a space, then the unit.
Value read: 1.125; in
